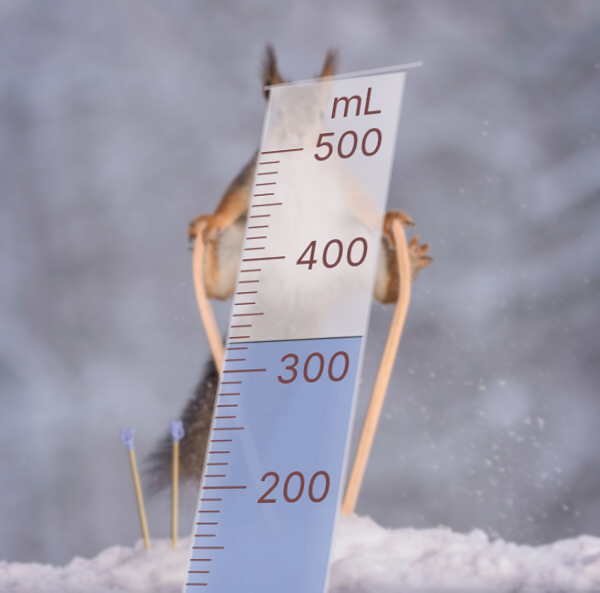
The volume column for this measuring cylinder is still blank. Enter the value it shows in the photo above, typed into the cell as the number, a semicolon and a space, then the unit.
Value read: 325; mL
